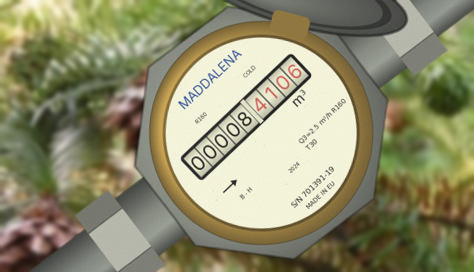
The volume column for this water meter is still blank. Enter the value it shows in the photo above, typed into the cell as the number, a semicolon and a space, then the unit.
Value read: 8.4106; m³
